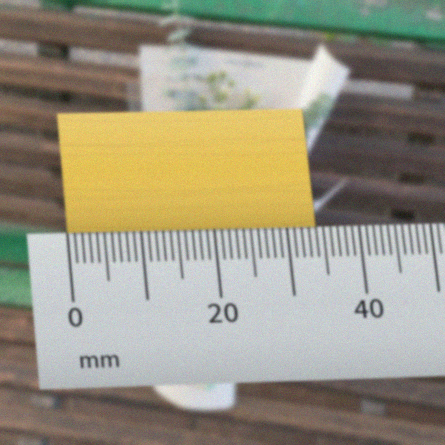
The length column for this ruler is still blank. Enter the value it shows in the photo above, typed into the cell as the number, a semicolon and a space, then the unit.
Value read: 34; mm
